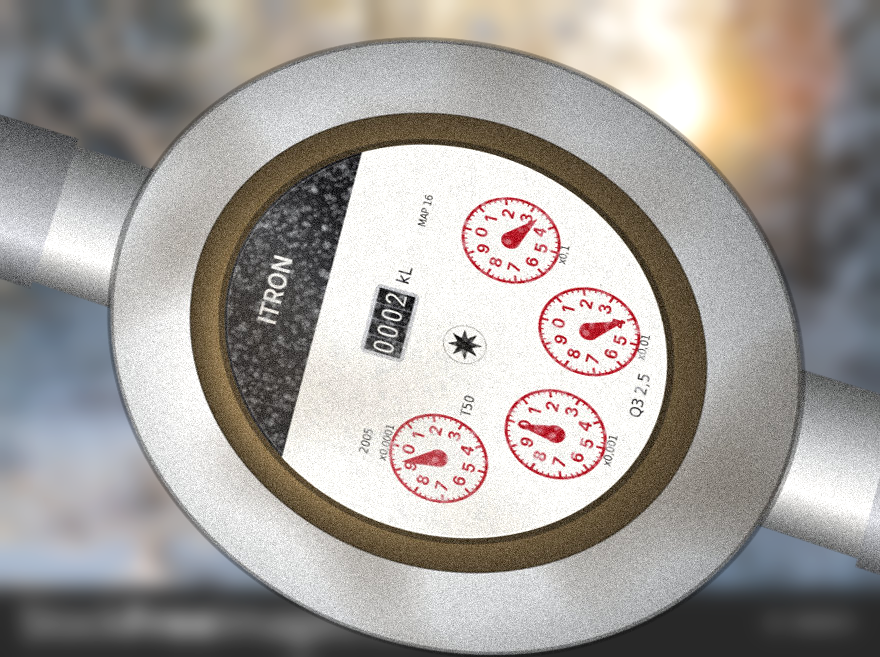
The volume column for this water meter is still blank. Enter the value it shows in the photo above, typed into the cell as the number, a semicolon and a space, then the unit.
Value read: 2.3399; kL
